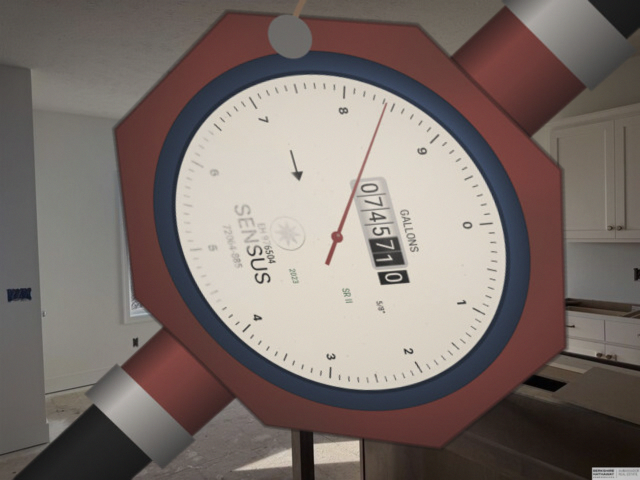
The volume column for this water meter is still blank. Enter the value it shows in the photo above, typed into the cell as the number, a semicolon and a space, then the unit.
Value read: 745708.4; gal
